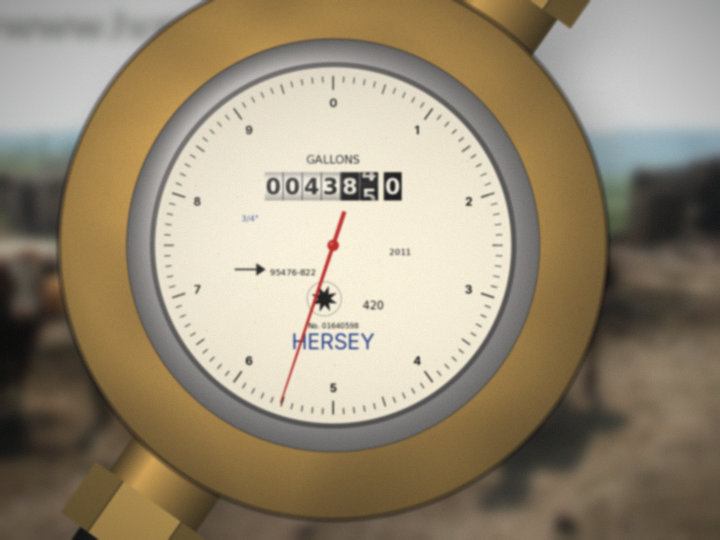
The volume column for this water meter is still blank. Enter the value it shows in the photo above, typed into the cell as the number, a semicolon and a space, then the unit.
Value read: 43845.5; gal
